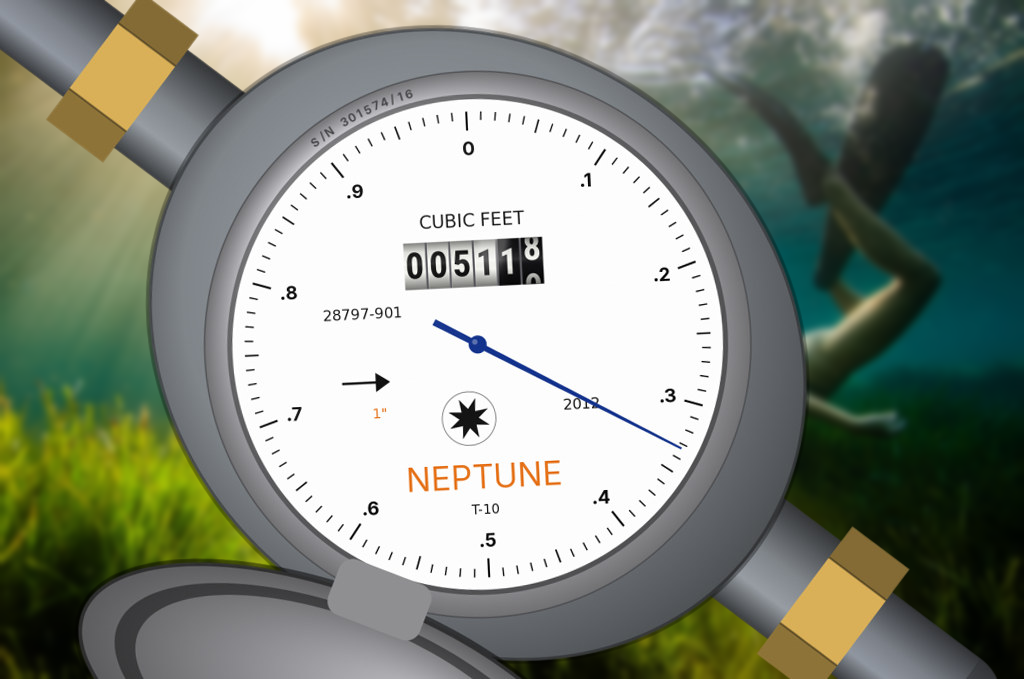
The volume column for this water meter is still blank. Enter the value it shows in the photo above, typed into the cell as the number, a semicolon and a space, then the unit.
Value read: 5118.33; ft³
